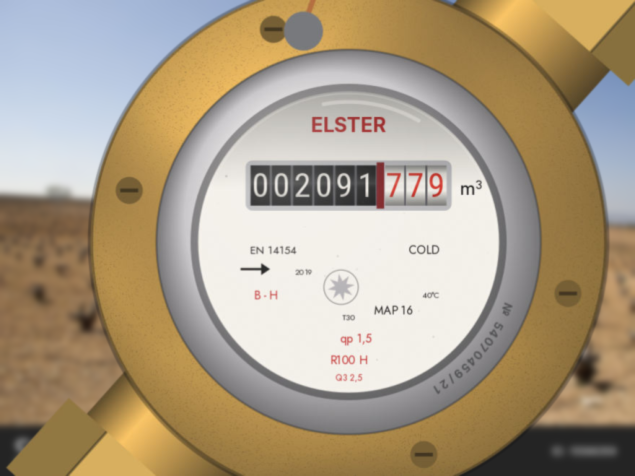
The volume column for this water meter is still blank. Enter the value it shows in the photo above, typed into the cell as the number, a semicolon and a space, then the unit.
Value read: 2091.779; m³
